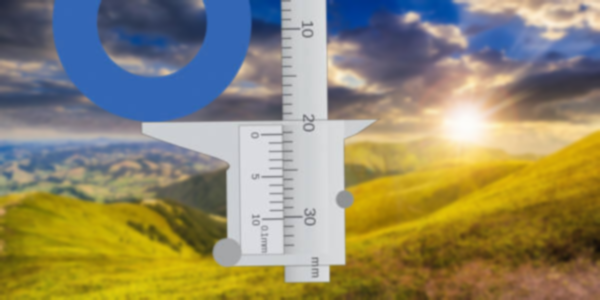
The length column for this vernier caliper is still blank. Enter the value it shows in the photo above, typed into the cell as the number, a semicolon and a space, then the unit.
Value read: 21.2; mm
